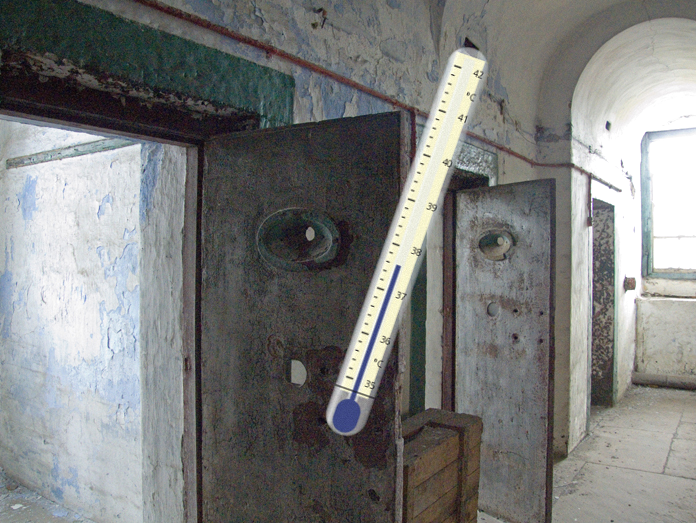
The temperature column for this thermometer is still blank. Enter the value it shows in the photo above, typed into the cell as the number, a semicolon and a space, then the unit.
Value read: 37.6; °C
